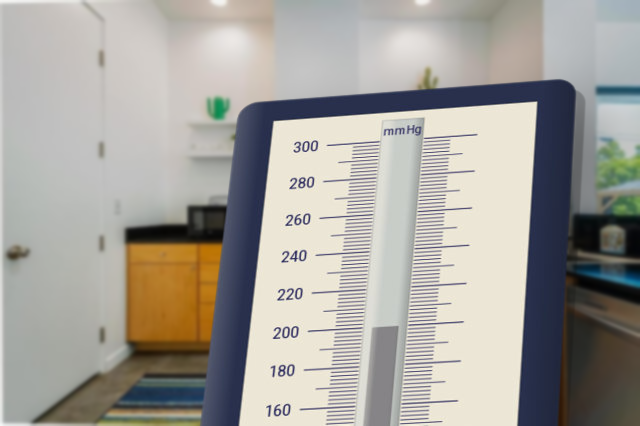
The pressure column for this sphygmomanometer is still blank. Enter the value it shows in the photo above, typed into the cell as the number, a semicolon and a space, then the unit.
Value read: 200; mmHg
